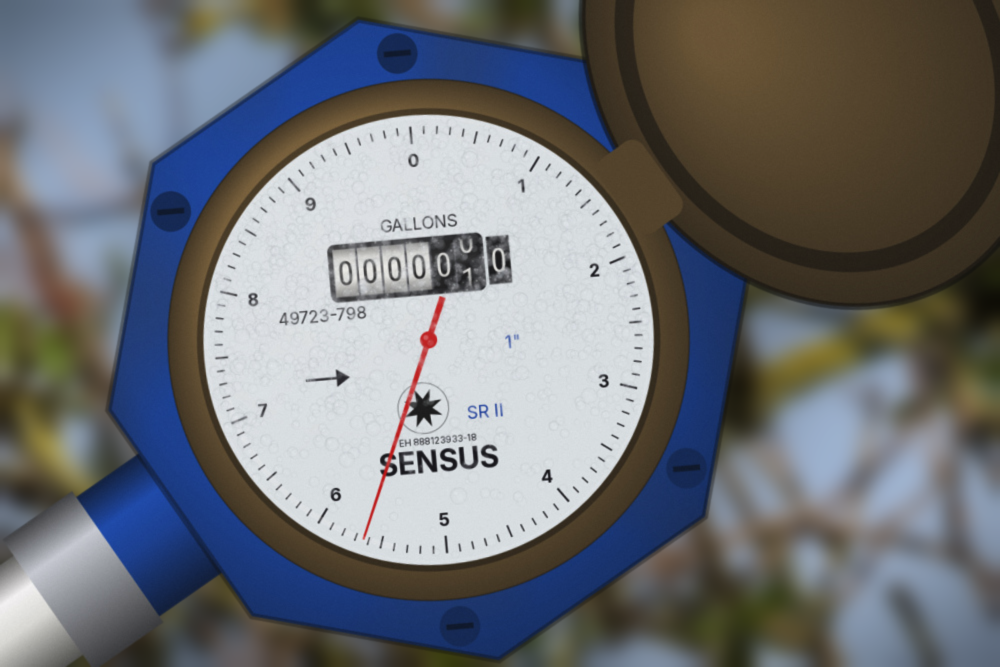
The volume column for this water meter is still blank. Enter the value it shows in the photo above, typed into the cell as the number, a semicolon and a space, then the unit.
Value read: 5.6; gal
